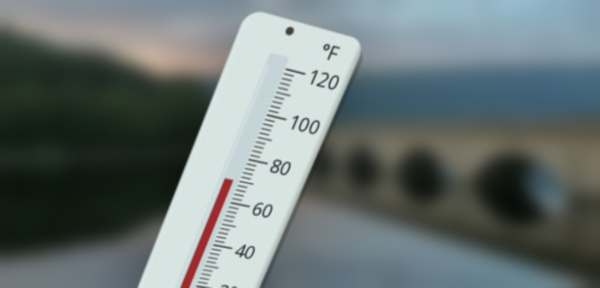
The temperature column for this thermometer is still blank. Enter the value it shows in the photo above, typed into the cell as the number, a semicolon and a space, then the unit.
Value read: 70; °F
